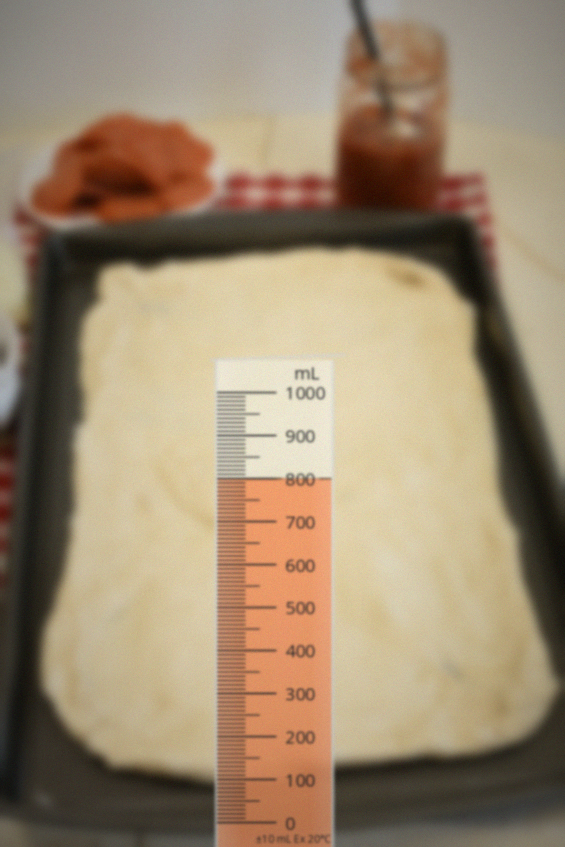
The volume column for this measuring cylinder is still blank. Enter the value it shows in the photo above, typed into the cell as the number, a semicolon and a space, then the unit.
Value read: 800; mL
